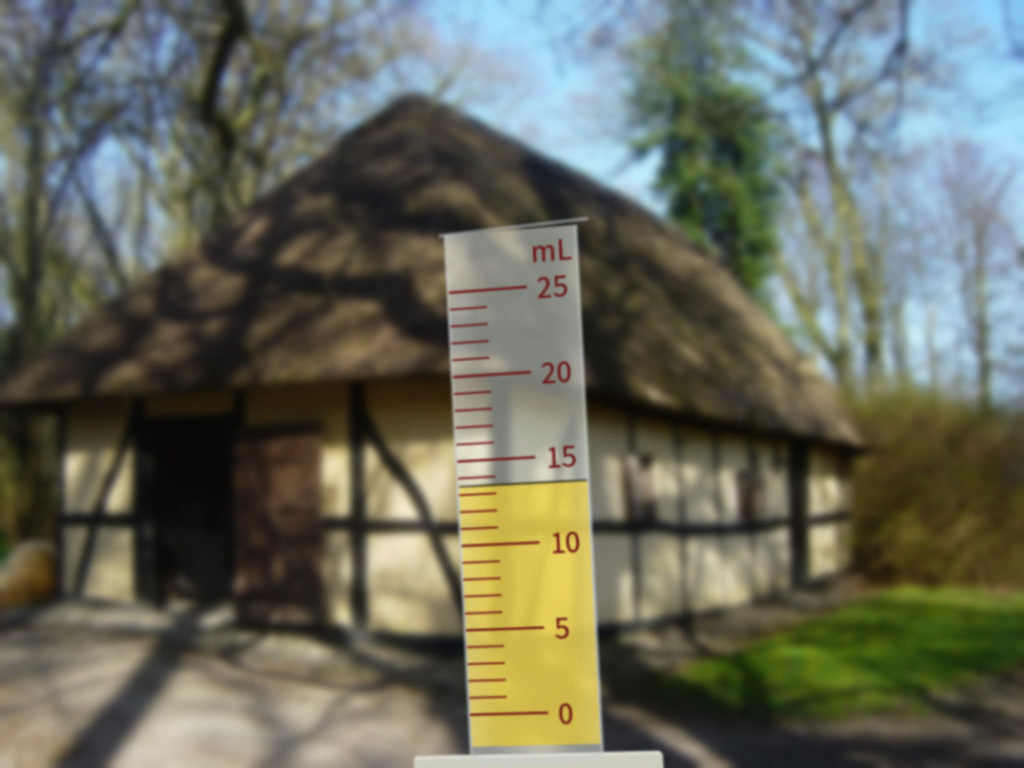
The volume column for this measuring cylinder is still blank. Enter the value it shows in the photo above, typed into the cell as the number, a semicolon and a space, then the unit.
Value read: 13.5; mL
